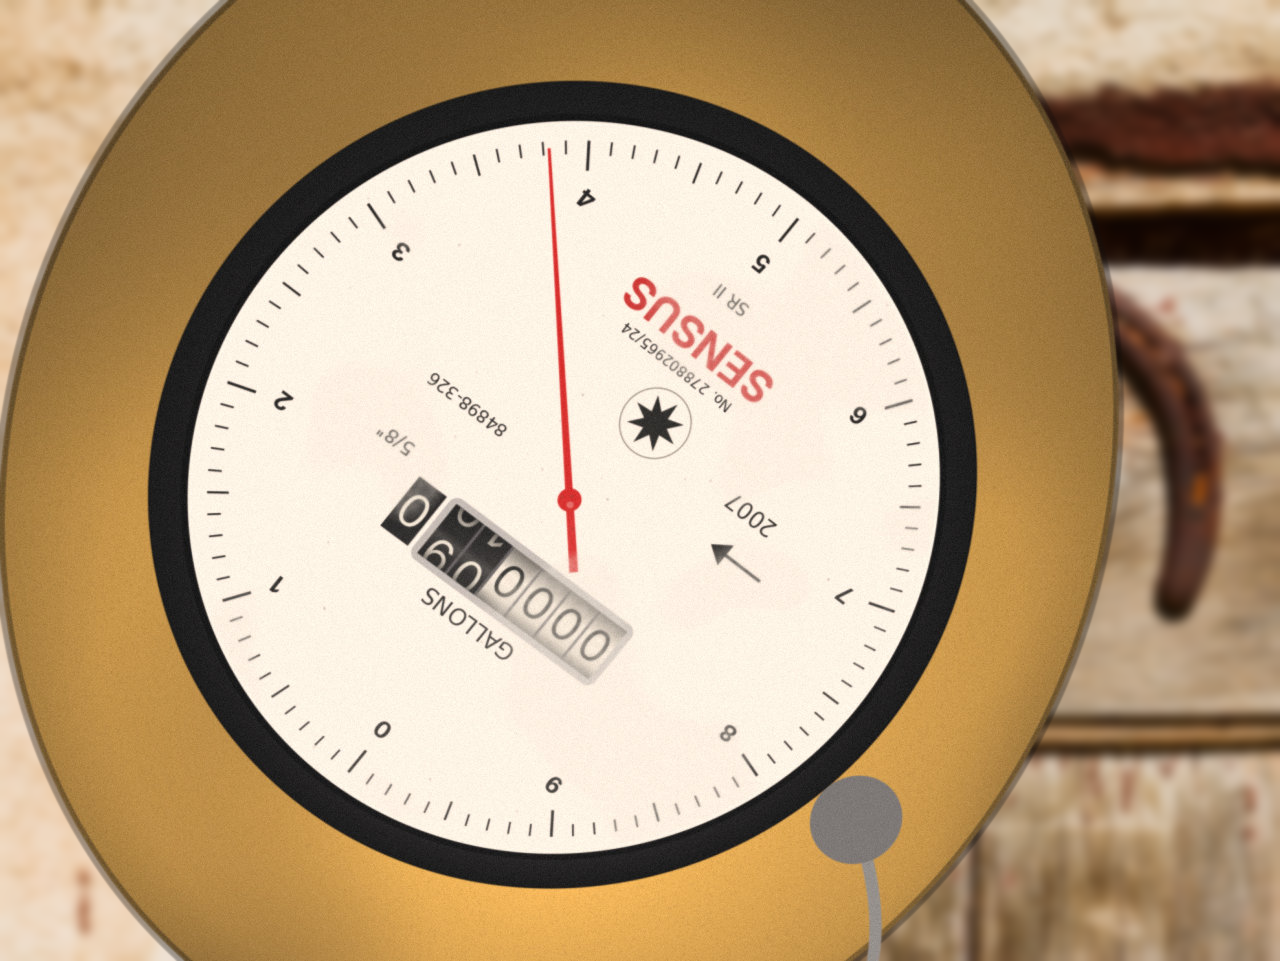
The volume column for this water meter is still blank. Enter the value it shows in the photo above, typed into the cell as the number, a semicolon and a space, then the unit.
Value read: 93.8; gal
